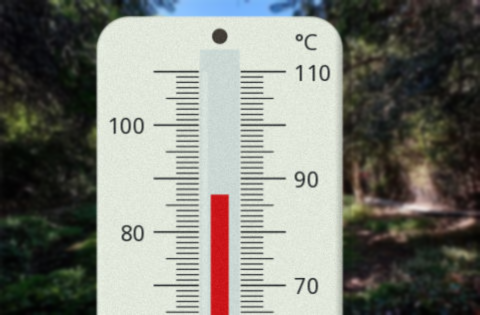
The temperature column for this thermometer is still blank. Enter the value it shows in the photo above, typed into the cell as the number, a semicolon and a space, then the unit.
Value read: 87; °C
